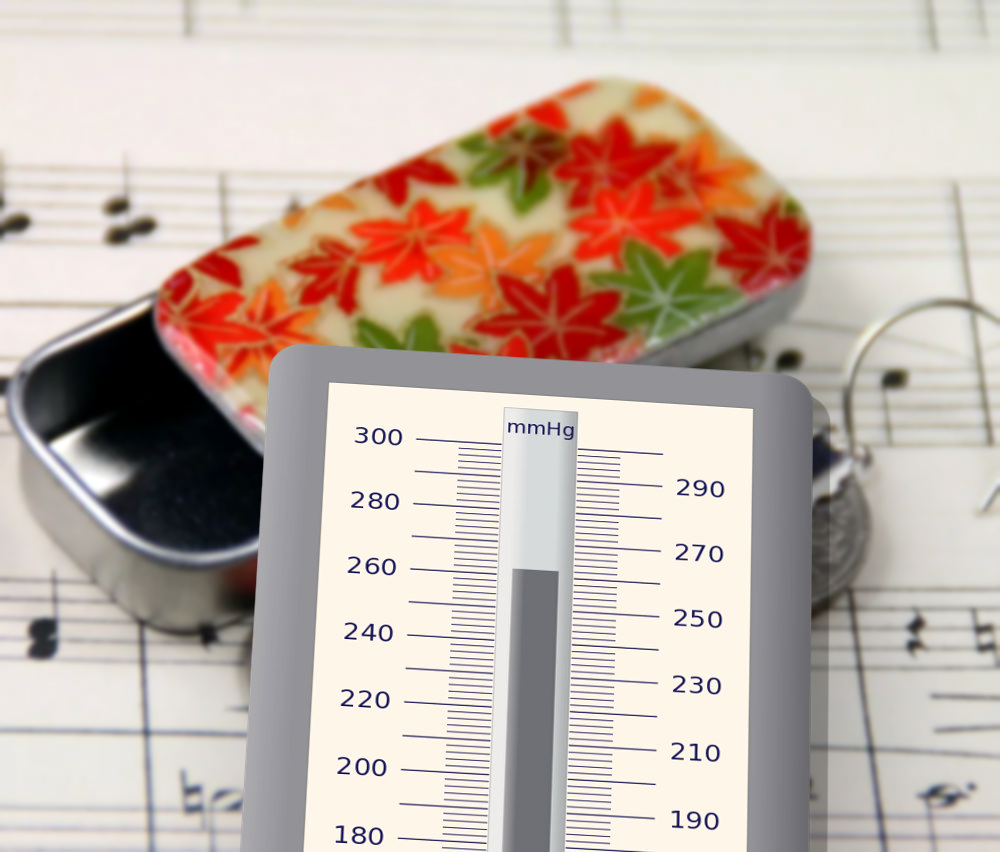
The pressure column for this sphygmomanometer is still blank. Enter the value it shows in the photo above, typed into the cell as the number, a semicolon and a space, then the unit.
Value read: 262; mmHg
